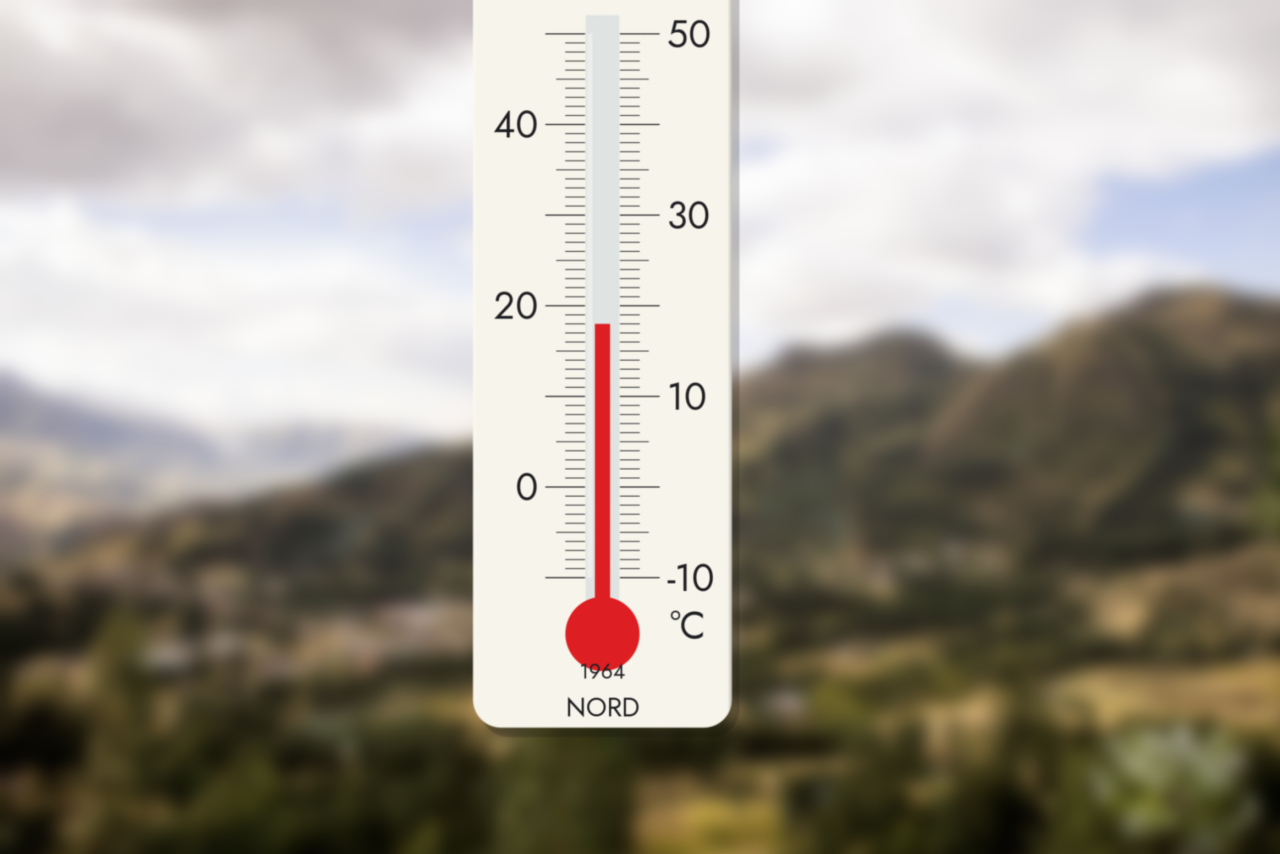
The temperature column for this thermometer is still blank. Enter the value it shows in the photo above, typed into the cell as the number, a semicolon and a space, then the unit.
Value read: 18; °C
